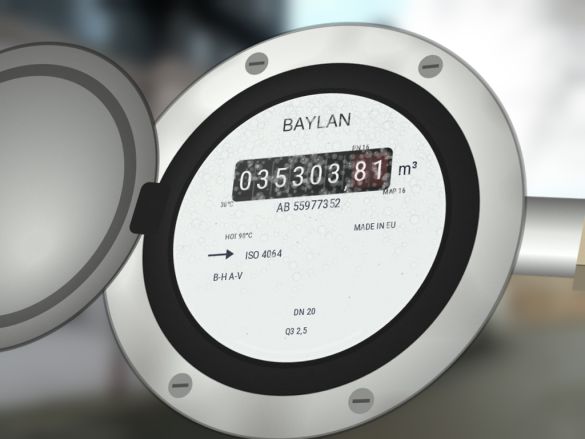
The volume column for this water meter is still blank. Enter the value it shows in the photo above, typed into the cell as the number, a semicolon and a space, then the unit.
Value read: 35303.81; m³
